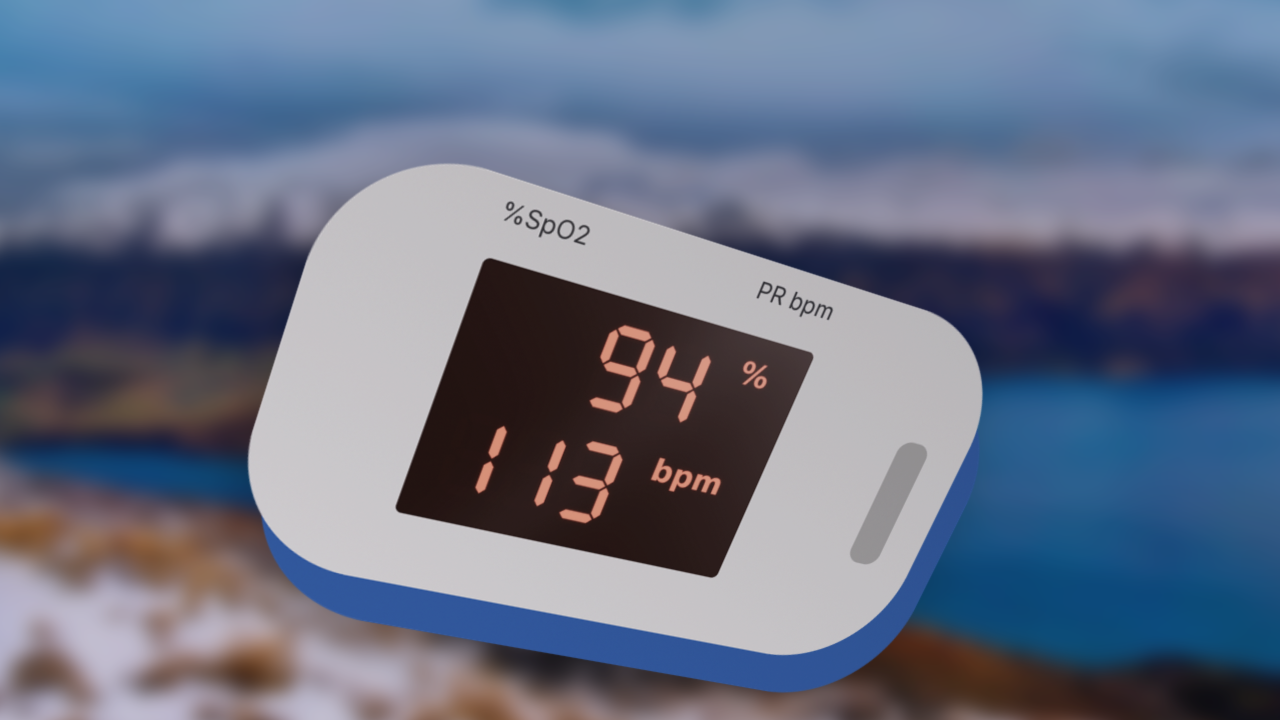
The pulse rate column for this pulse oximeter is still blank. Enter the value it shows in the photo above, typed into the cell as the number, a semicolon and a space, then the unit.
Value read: 113; bpm
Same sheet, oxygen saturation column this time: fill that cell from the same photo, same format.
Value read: 94; %
